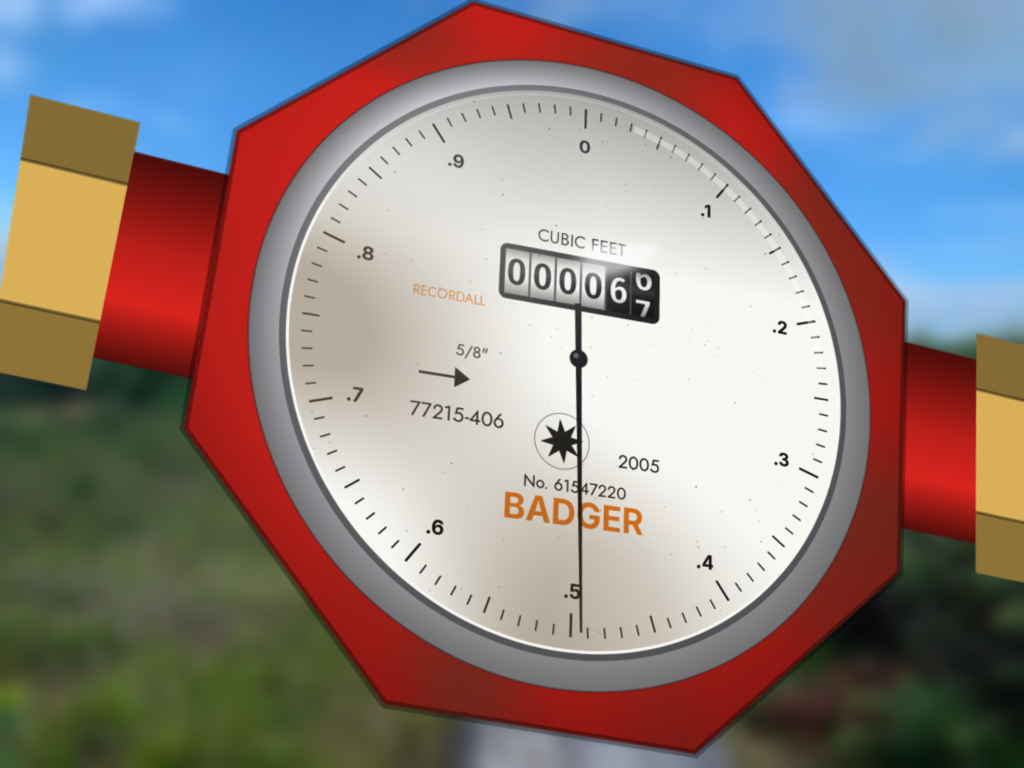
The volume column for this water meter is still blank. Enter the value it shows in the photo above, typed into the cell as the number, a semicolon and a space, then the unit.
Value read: 66.49; ft³
